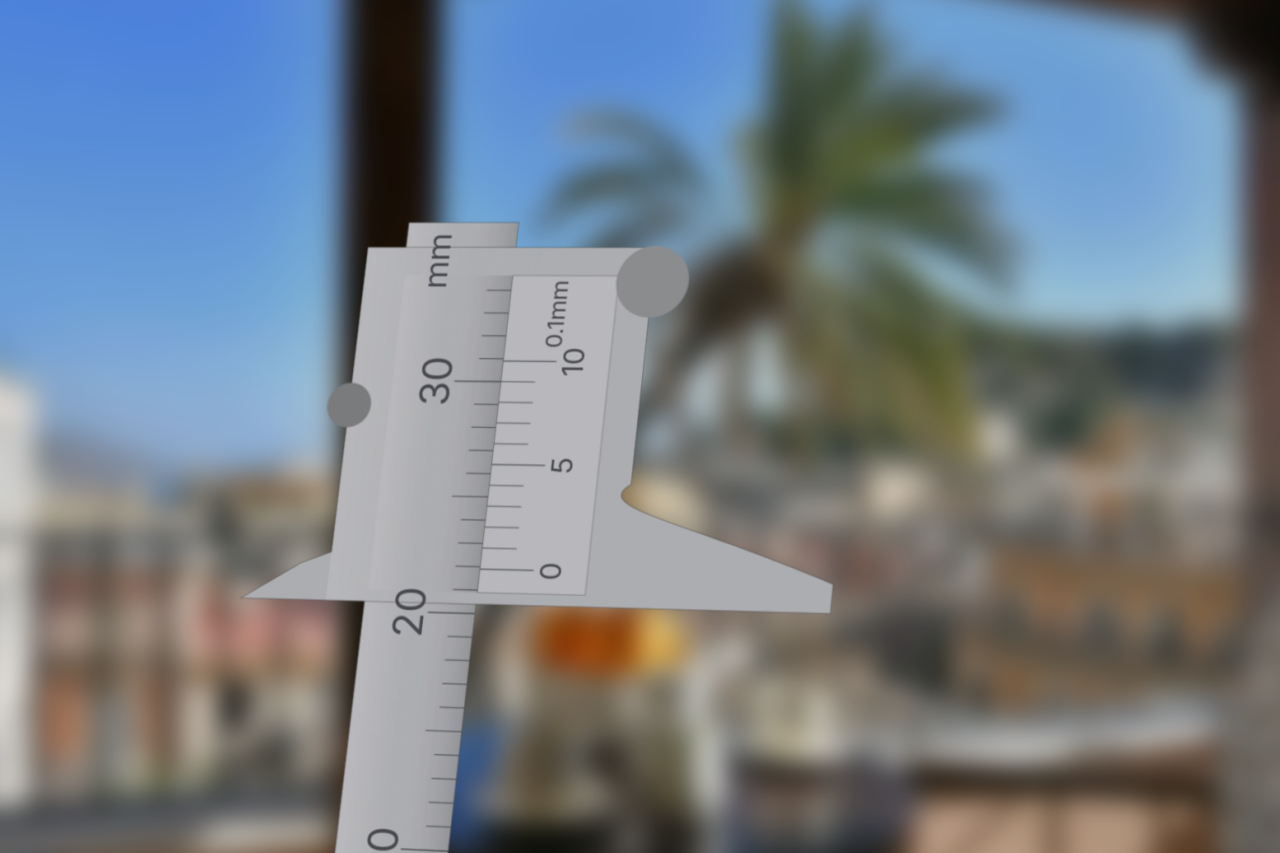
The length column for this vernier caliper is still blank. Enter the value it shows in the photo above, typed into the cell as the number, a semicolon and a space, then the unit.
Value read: 21.9; mm
